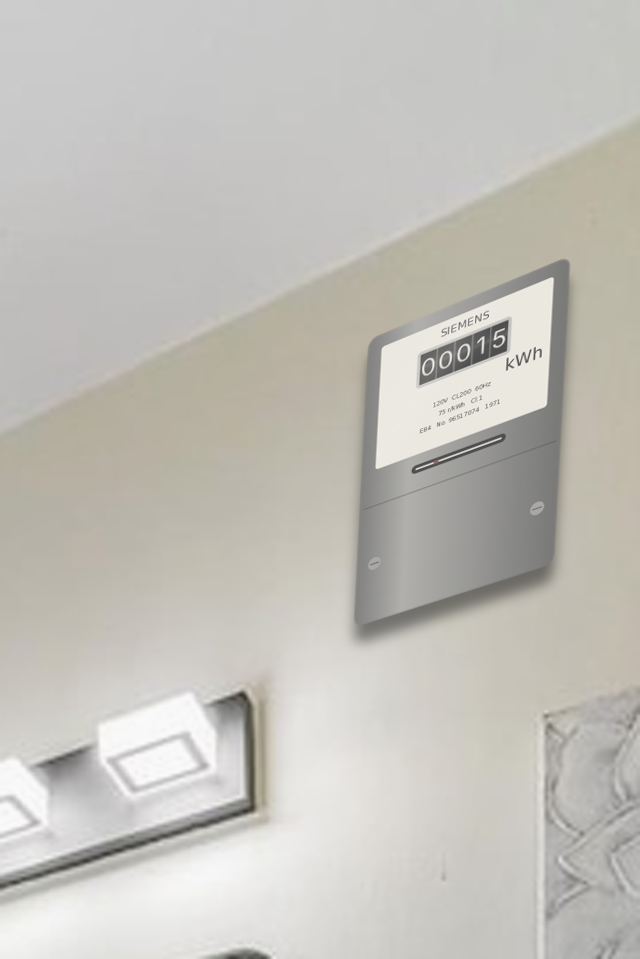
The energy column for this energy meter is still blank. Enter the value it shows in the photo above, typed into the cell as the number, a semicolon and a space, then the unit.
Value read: 15; kWh
